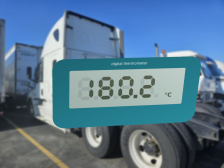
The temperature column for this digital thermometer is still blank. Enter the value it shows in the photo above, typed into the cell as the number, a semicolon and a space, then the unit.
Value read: 180.2; °C
